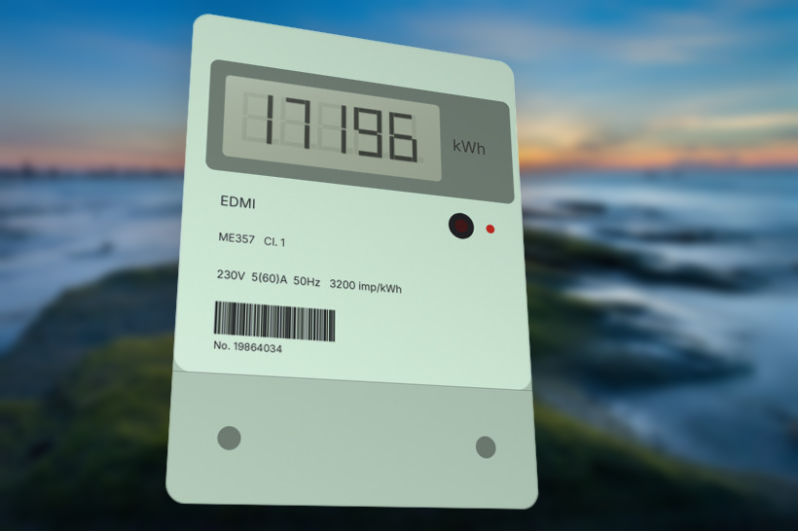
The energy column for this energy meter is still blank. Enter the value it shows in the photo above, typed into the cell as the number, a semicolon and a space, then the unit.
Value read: 17196; kWh
